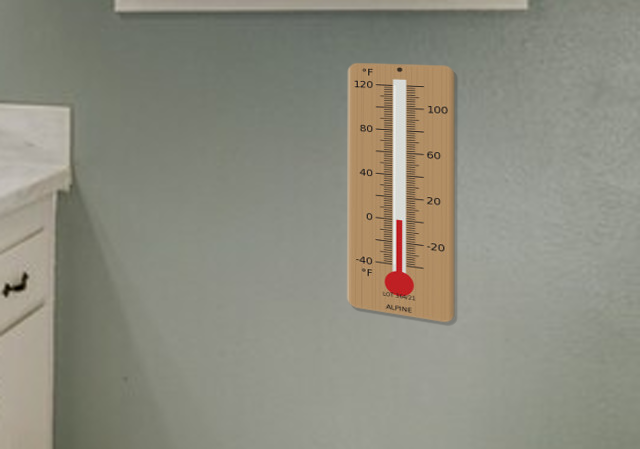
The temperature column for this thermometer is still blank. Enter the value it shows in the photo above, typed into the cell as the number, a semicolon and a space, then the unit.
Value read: 0; °F
